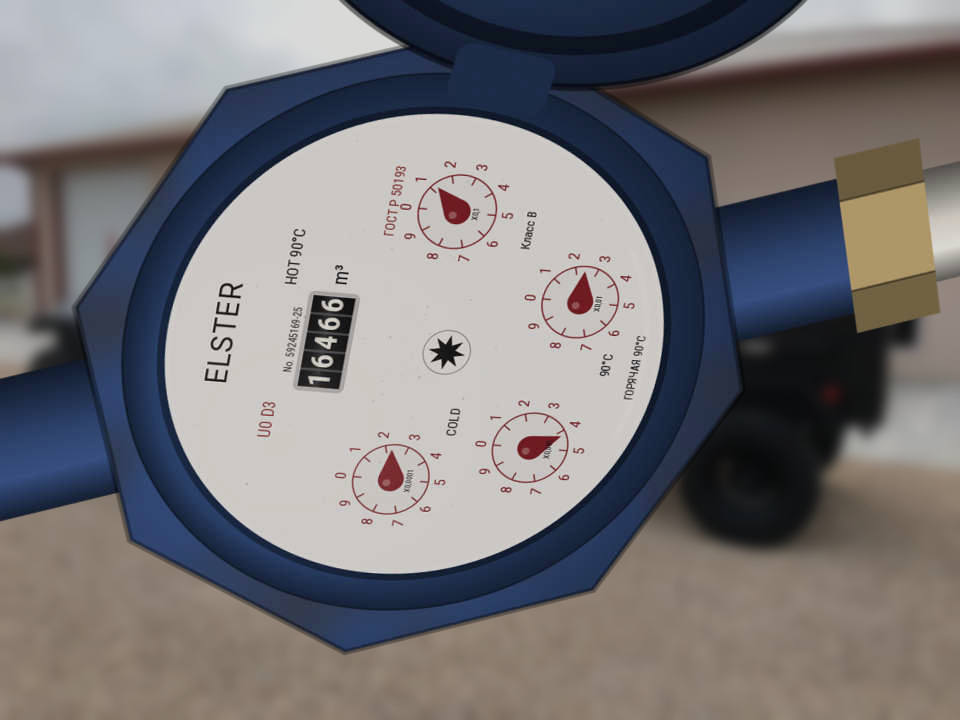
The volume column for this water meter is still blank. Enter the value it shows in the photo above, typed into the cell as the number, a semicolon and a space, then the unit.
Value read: 16466.1242; m³
